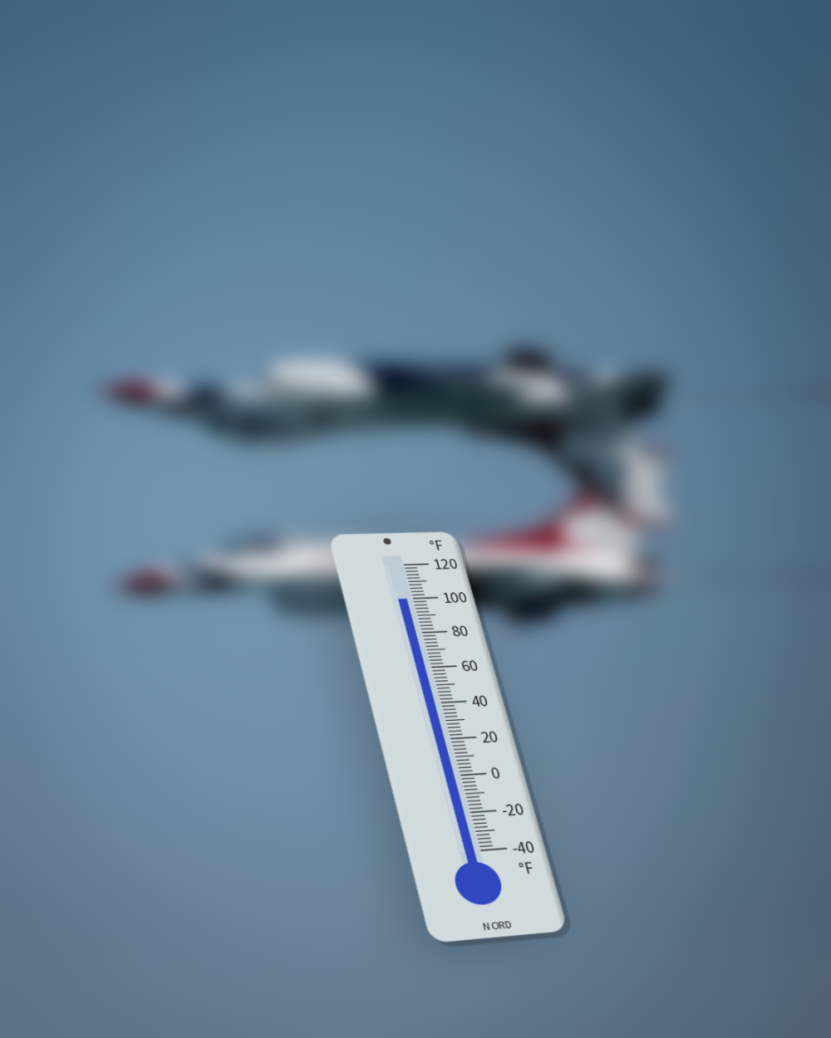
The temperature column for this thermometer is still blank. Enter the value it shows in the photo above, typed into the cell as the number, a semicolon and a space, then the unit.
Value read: 100; °F
